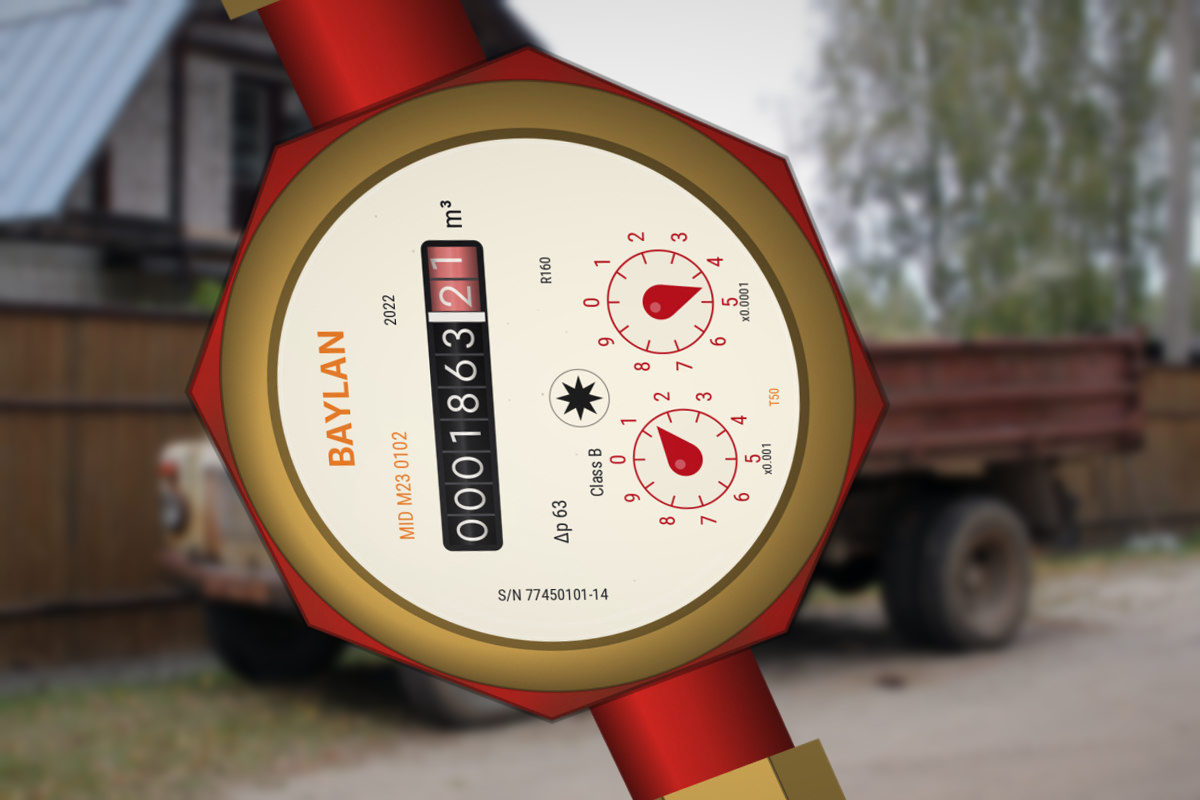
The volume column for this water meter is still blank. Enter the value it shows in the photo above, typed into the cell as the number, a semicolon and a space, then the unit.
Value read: 1863.2114; m³
